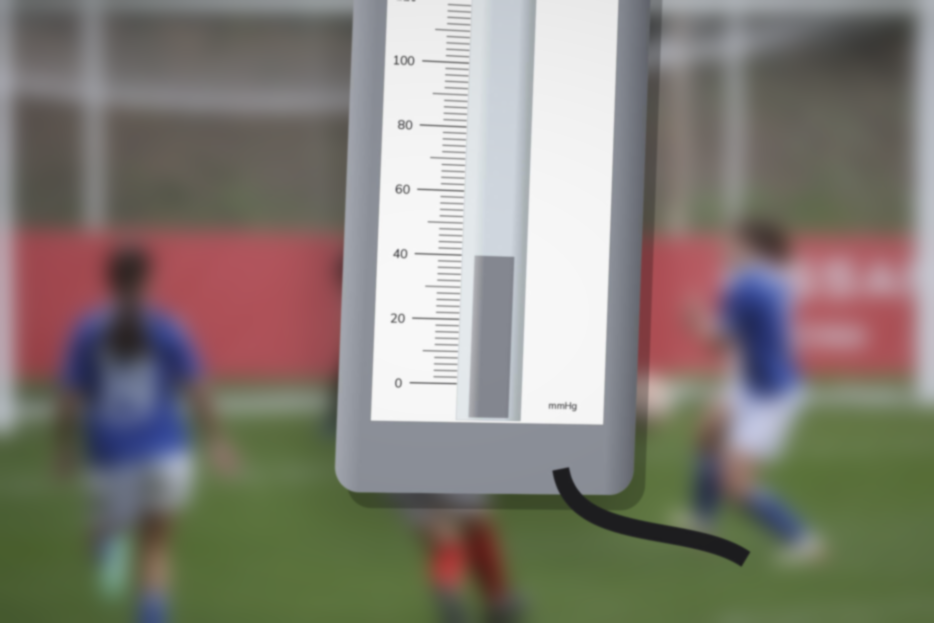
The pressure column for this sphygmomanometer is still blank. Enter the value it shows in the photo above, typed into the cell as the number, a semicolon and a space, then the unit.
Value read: 40; mmHg
